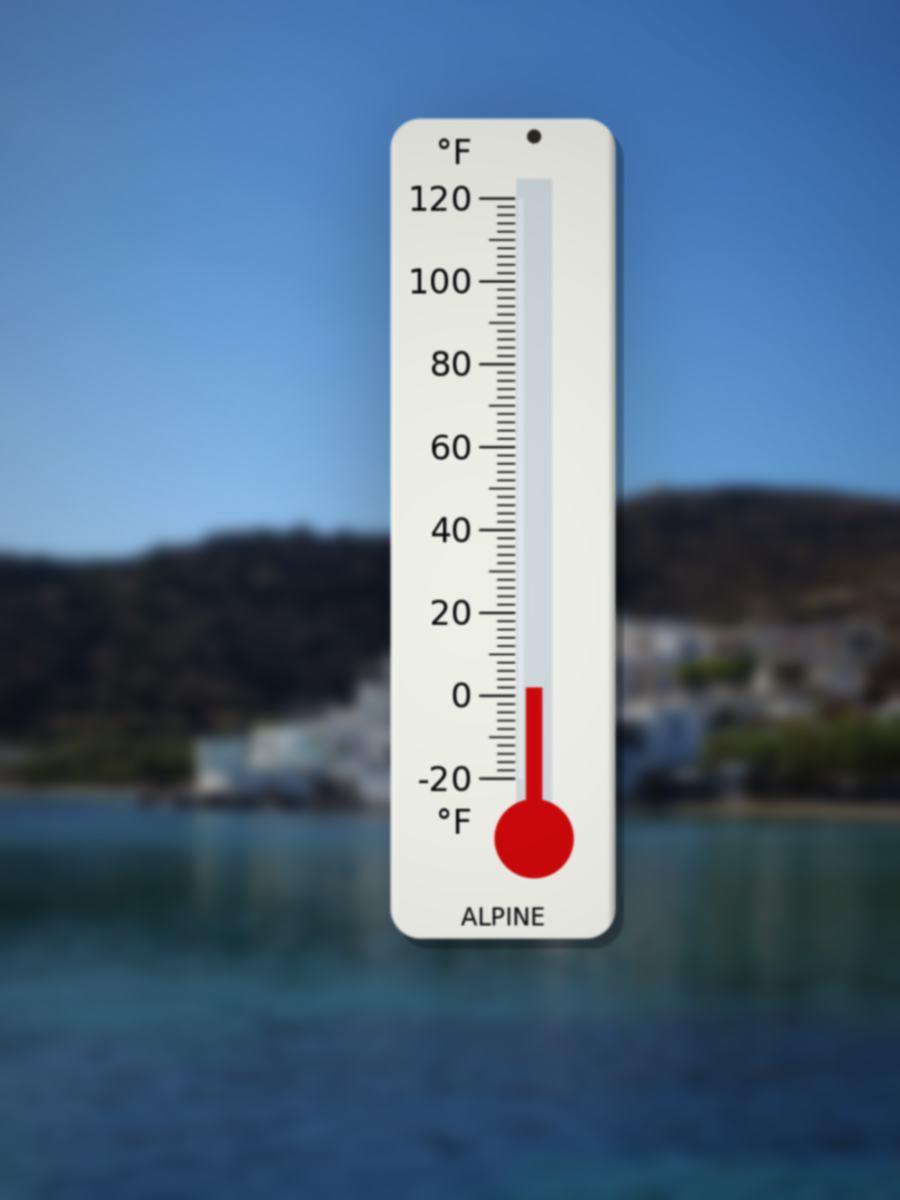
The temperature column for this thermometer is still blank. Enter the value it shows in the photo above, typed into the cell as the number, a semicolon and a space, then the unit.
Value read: 2; °F
